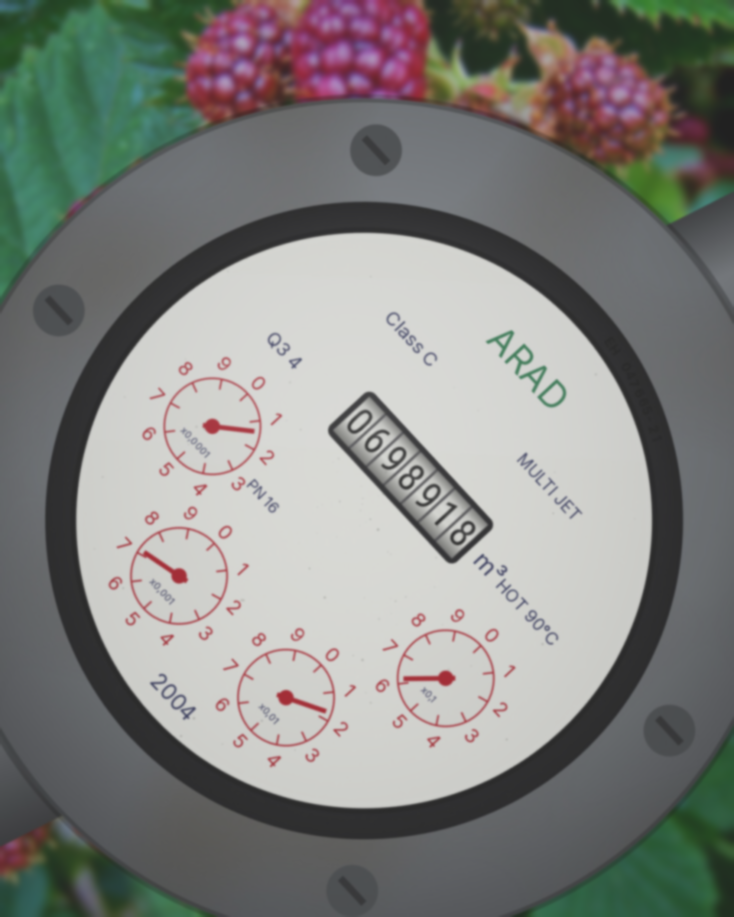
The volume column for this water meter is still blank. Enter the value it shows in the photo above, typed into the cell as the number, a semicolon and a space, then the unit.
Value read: 698918.6171; m³
